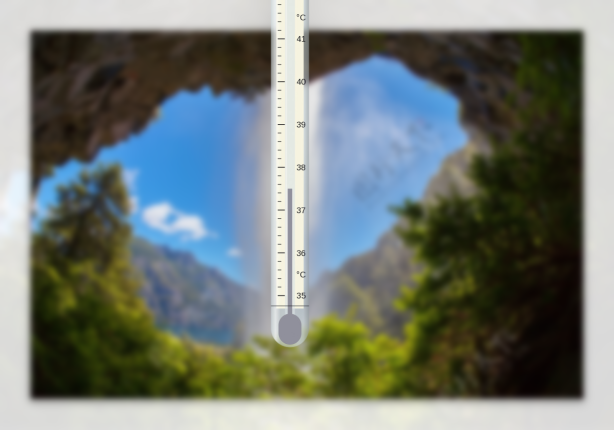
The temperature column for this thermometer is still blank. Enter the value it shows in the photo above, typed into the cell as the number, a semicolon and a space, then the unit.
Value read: 37.5; °C
